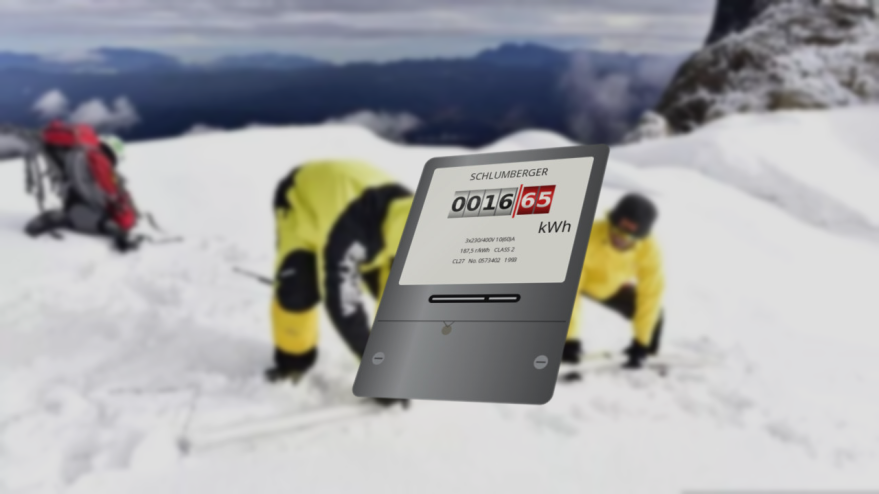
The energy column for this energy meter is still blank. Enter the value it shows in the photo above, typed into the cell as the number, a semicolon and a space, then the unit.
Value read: 16.65; kWh
